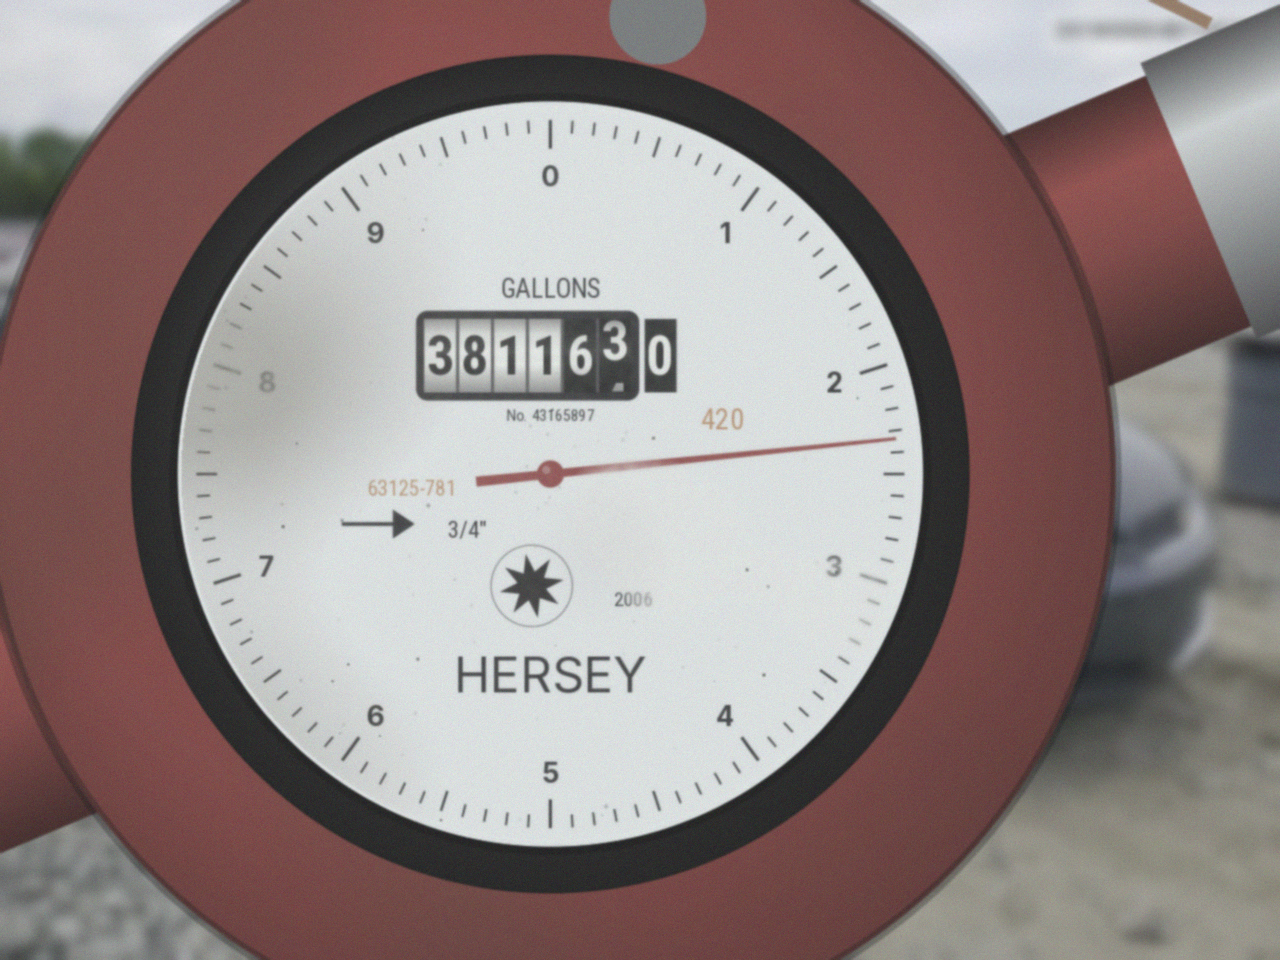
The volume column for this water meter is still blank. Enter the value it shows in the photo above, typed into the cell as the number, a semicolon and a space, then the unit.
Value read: 3811632.3; gal
